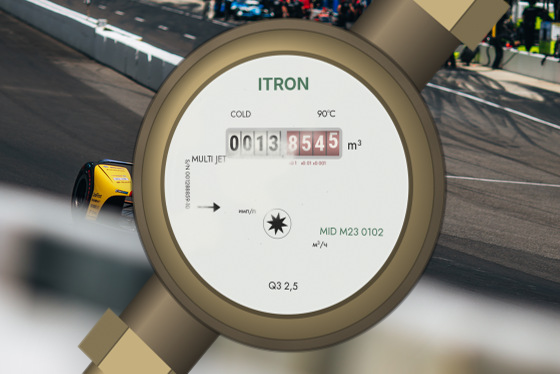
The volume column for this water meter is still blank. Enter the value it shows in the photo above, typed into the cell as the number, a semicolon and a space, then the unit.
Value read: 13.8545; m³
